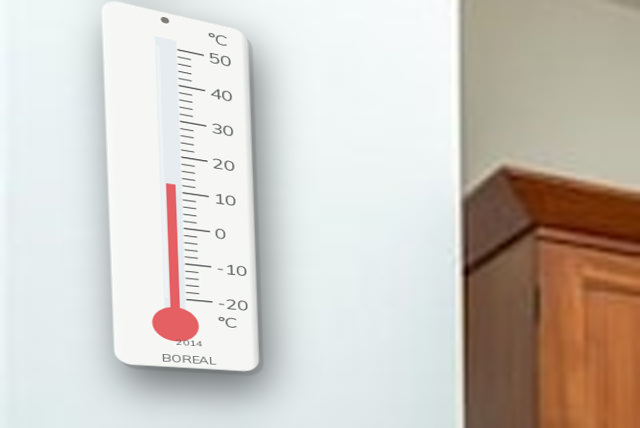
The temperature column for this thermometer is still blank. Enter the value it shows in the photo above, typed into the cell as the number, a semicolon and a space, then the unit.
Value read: 12; °C
